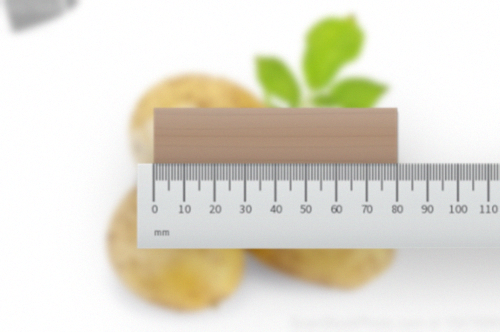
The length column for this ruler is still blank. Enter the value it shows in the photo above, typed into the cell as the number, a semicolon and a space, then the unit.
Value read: 80; mm
